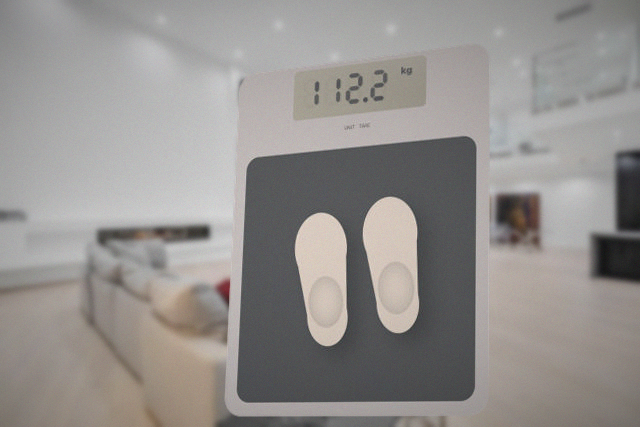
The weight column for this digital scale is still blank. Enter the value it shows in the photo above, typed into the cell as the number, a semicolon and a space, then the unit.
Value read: 112.2; kg
